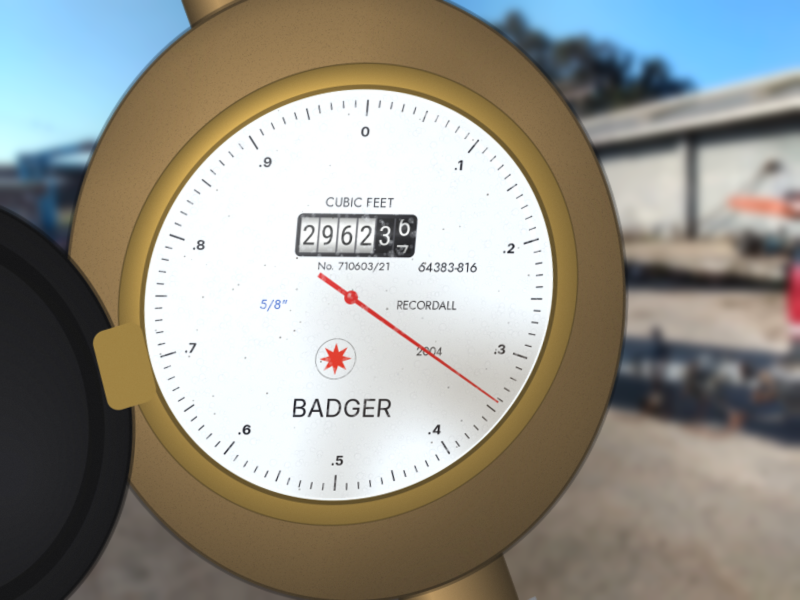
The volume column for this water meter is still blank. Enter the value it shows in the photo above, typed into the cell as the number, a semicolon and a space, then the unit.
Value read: 296236.34; ft³
